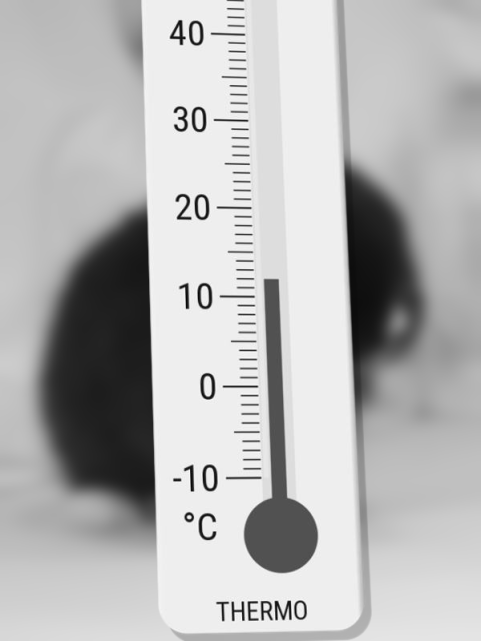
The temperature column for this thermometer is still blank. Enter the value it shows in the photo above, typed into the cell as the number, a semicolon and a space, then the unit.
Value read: 12; °C
